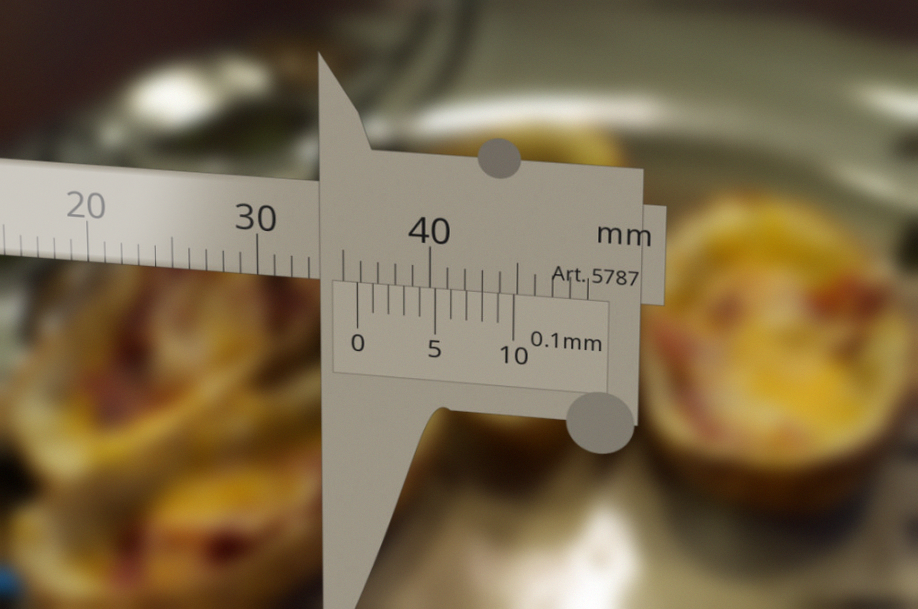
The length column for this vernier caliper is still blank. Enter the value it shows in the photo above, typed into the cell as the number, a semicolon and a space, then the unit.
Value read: 35.8; mm
